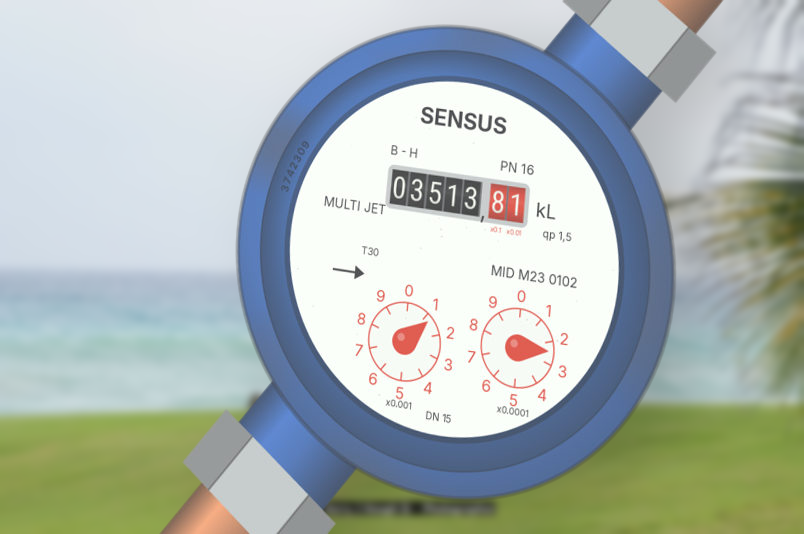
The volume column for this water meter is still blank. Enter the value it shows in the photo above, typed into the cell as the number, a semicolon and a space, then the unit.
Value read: 3513.8112; kL
